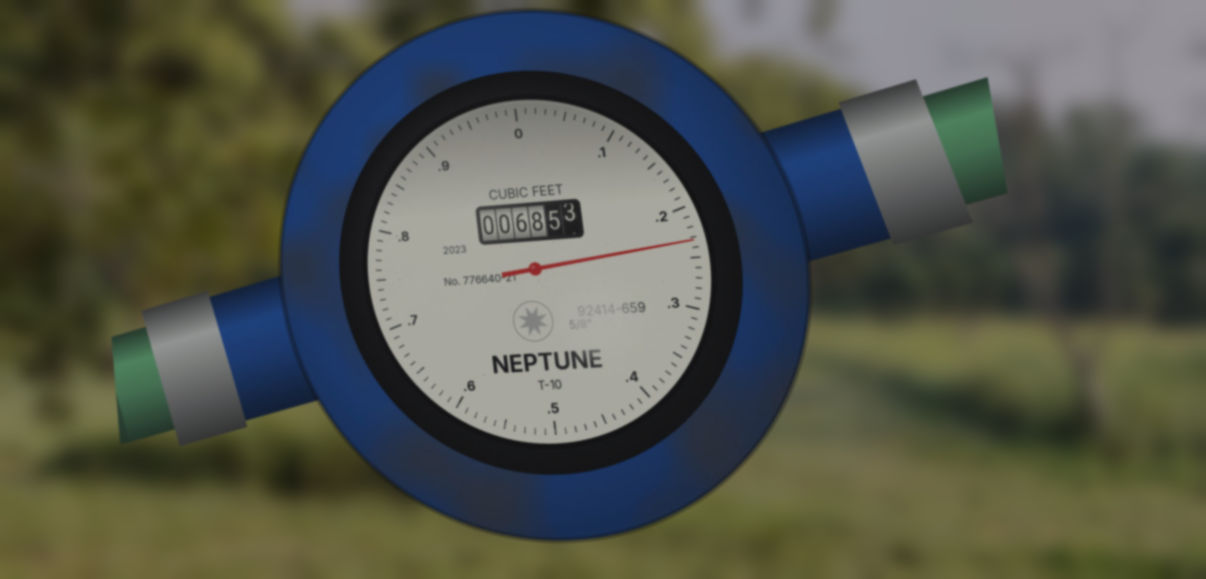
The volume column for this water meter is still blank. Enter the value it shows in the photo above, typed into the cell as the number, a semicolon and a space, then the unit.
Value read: 6853.23; ft³
